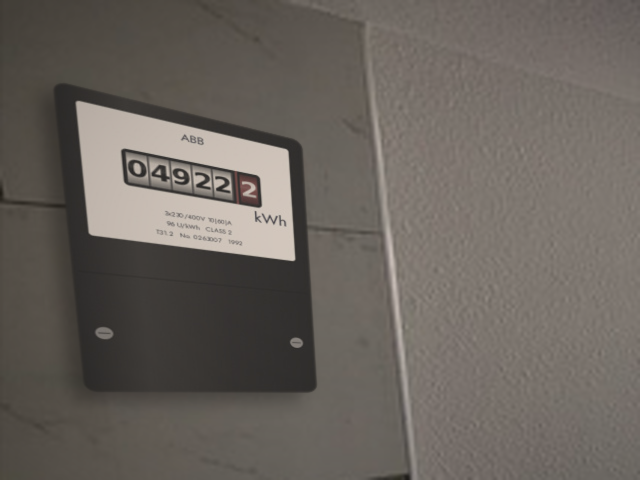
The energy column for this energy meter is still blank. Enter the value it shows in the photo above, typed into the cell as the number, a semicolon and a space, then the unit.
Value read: 4922.2; kWh
